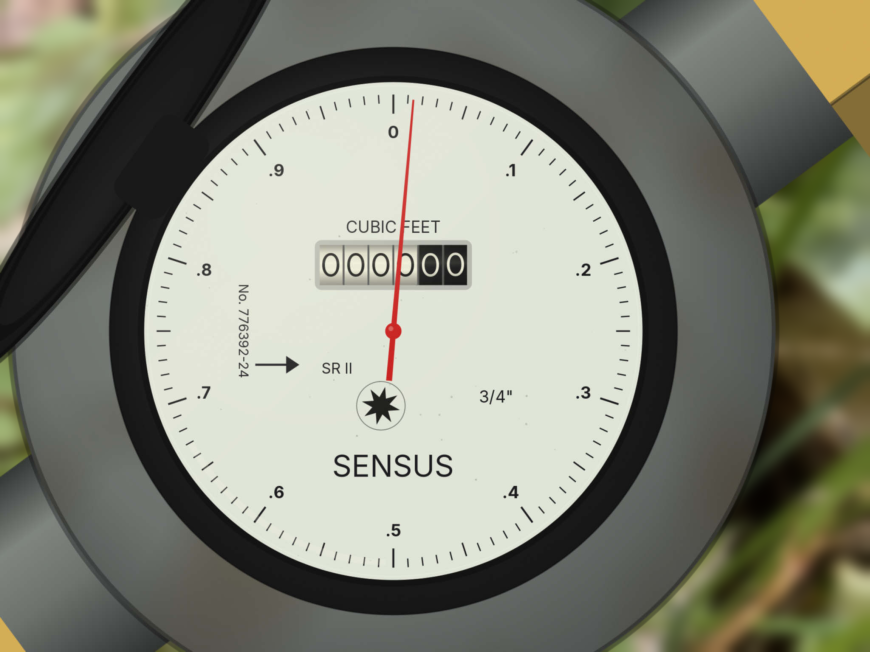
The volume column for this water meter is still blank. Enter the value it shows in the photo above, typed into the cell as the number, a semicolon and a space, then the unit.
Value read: 0.01; ft³
